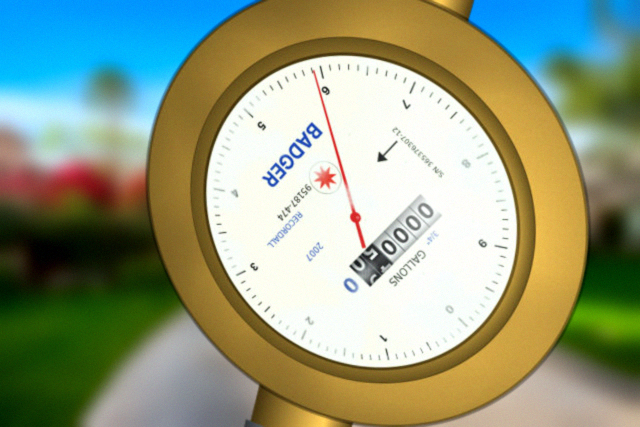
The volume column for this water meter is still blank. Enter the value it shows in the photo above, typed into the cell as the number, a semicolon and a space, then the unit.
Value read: 495.9; gal
